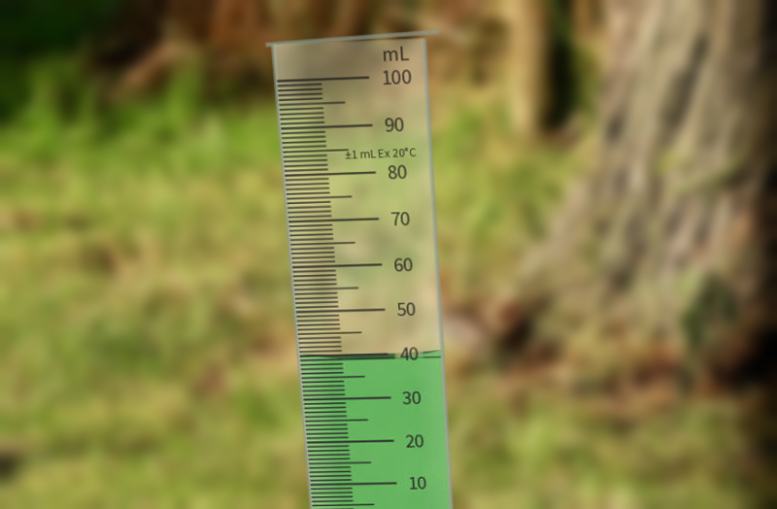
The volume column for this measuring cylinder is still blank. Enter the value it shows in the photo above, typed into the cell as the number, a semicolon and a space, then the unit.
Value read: 39; mL
